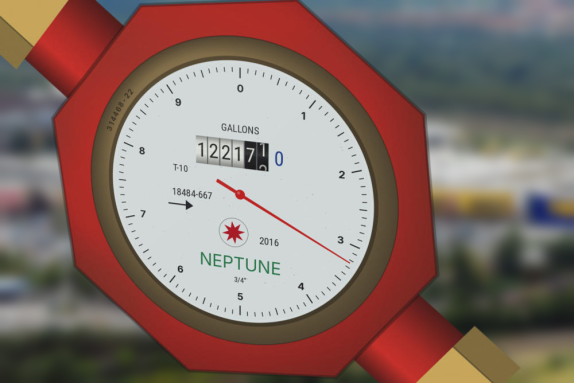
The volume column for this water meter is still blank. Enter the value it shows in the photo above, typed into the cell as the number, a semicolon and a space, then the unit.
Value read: 1221713.2; gal
